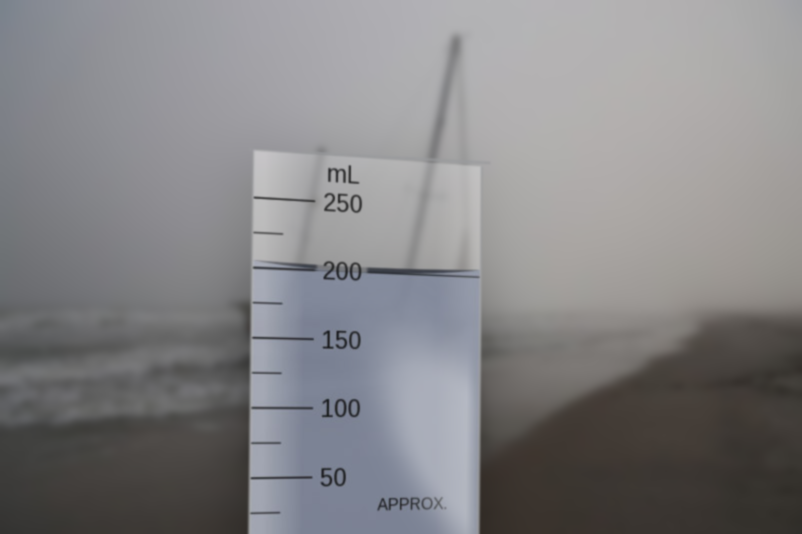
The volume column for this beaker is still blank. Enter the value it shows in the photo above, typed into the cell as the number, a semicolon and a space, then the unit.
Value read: 200; mL
